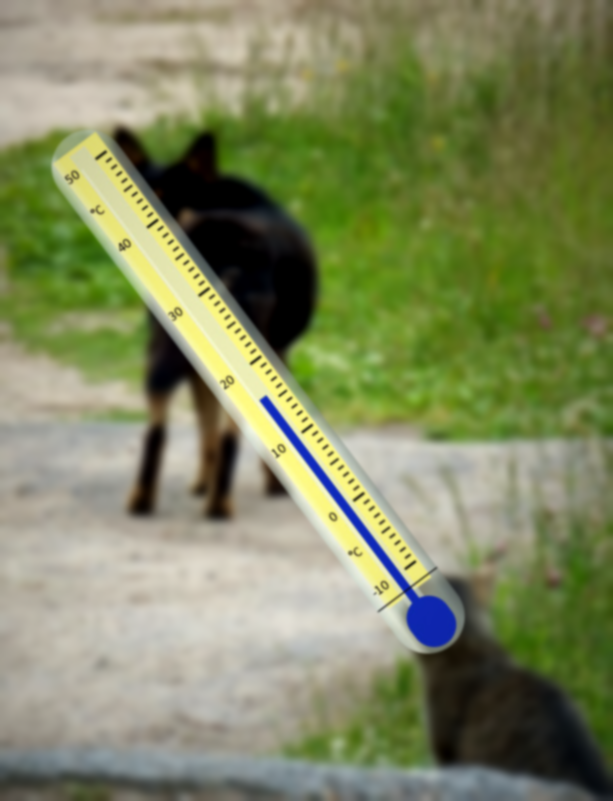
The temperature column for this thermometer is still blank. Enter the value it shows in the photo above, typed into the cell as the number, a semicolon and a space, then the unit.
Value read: 16; °C
